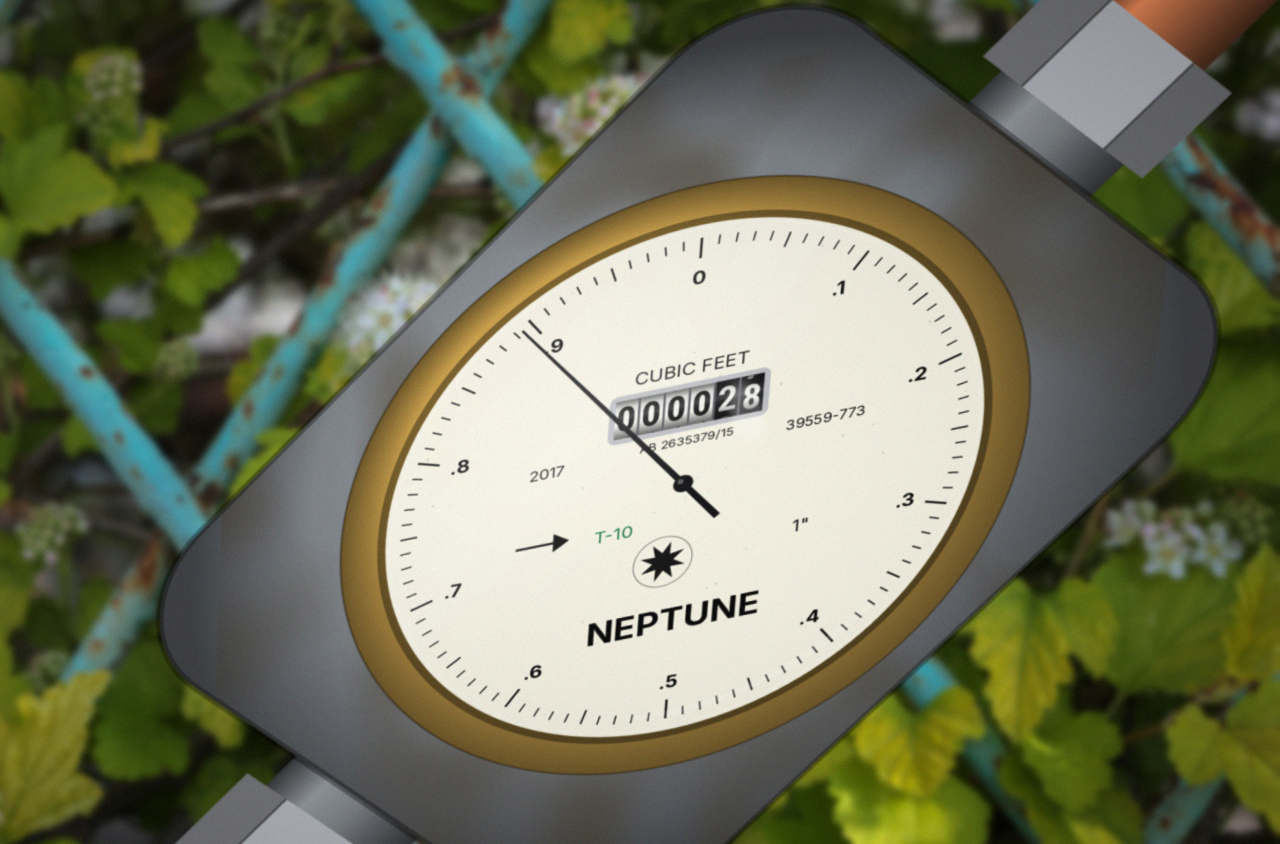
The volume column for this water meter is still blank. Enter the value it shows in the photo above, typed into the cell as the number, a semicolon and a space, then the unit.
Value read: 27.89; ft³
